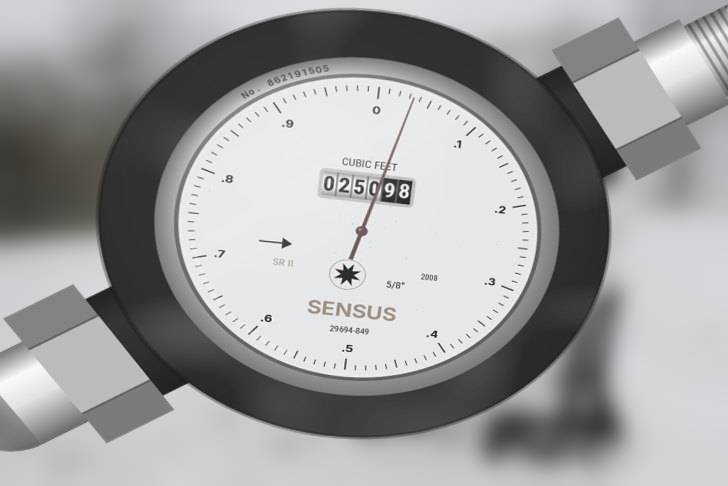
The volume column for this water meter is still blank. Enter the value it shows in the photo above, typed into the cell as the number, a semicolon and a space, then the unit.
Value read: 25098.03; ft³
